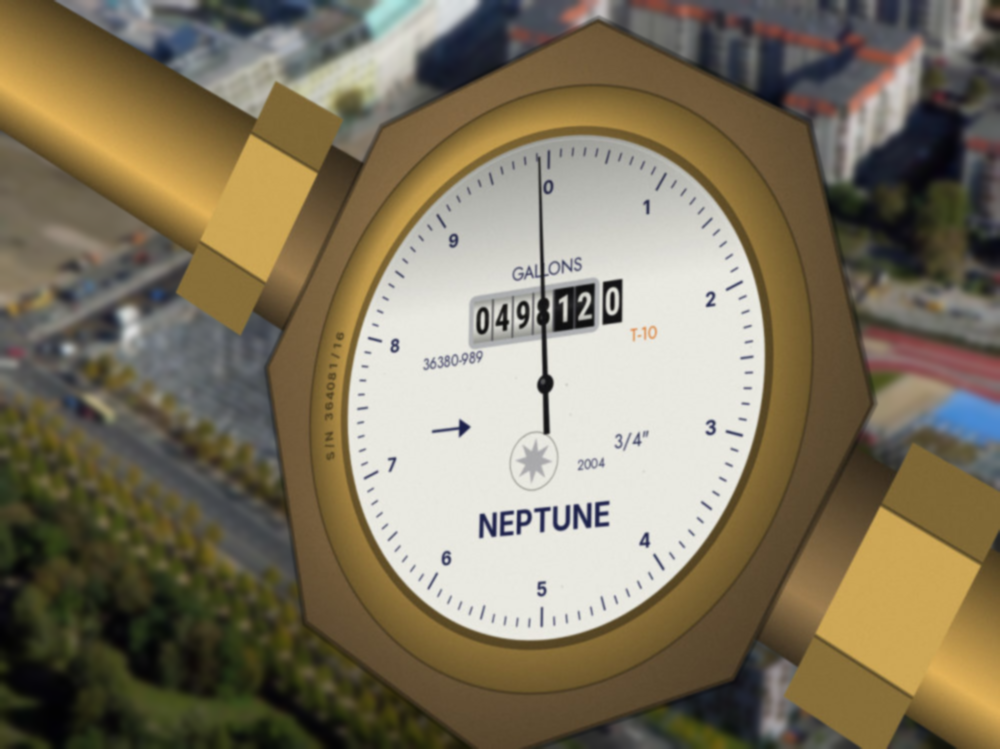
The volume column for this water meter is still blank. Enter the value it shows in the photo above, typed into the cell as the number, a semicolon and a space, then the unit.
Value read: 498119.9; gal
